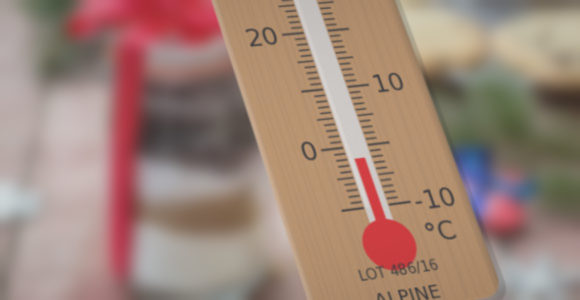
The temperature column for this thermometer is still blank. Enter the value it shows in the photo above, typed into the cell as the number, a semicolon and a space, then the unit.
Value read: -2; °C
